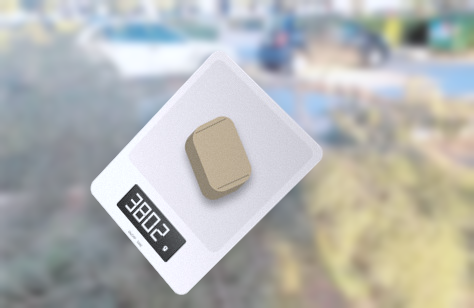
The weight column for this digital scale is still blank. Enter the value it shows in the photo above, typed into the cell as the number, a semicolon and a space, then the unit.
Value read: 3802; g
